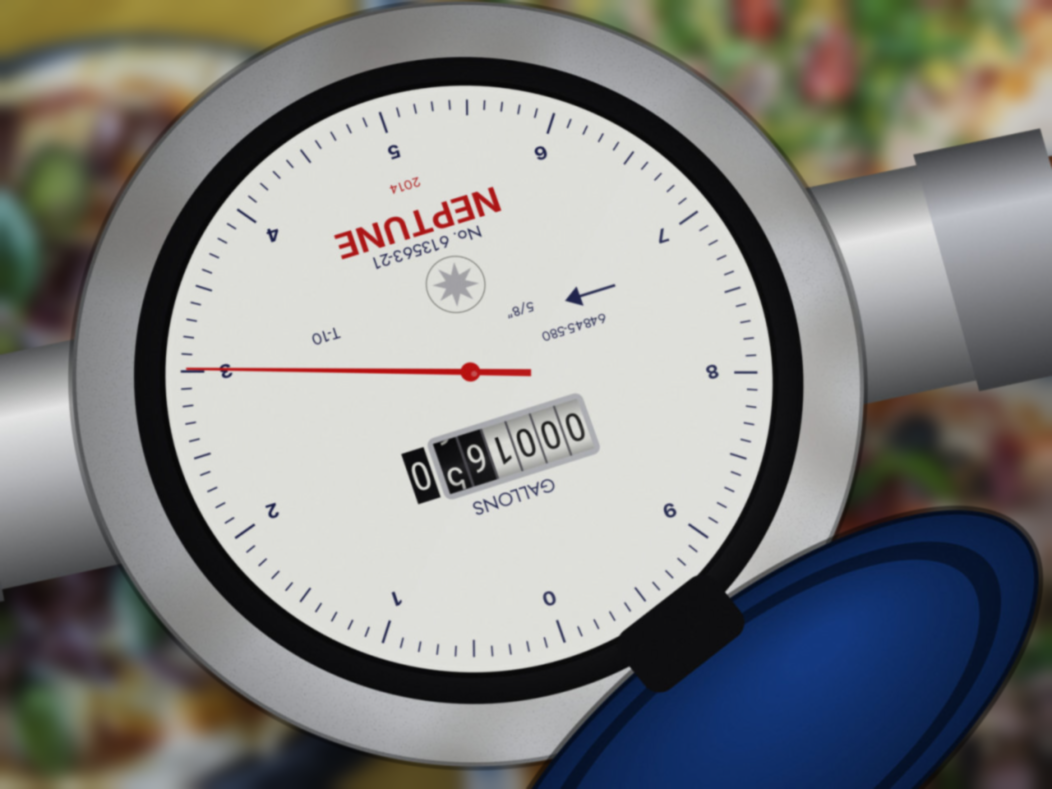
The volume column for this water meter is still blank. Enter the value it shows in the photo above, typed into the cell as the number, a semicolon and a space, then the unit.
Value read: 1653.0; gal
